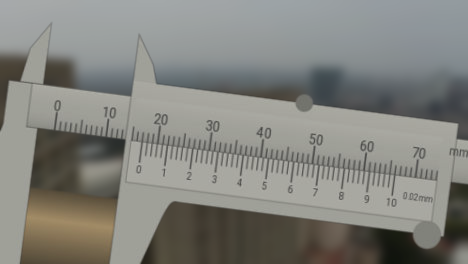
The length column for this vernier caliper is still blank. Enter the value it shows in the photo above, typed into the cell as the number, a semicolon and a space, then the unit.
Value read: 17.0; mm
